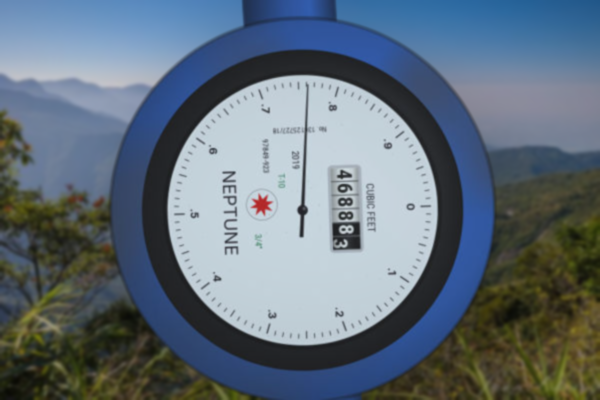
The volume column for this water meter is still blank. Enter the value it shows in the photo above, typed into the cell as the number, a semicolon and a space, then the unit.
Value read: 468882.76; ft³
